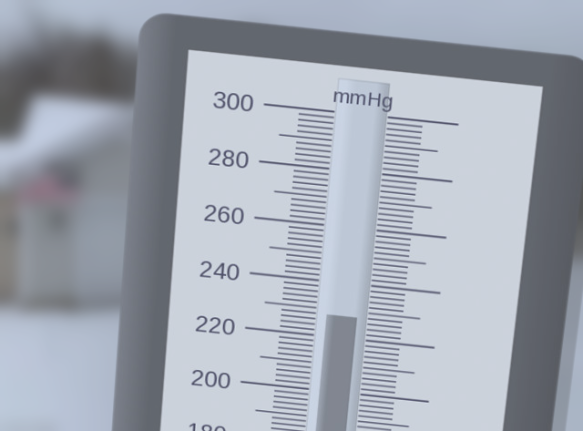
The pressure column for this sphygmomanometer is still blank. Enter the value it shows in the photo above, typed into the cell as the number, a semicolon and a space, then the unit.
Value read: 228; mmHg
